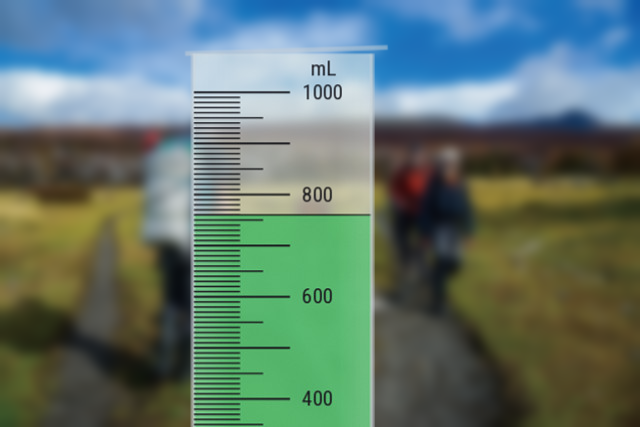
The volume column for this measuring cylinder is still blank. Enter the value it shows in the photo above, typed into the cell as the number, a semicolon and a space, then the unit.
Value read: 760; mL
